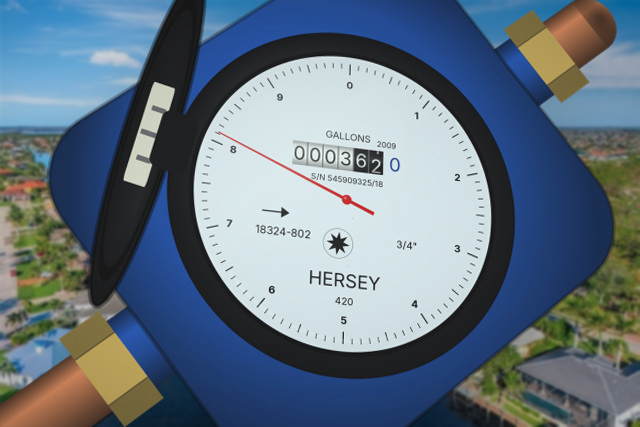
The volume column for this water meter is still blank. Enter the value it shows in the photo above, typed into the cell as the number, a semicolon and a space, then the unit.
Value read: 3618.1; gal
